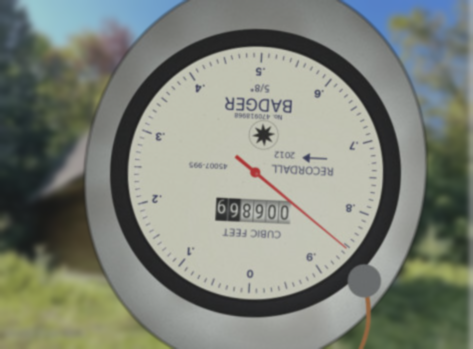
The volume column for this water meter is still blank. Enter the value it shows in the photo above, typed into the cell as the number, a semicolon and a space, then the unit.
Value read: 6868.85; ft³
